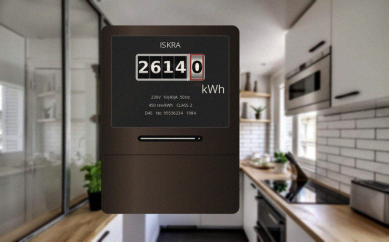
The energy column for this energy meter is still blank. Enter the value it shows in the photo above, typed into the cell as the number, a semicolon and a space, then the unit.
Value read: 2614.0; kWh
